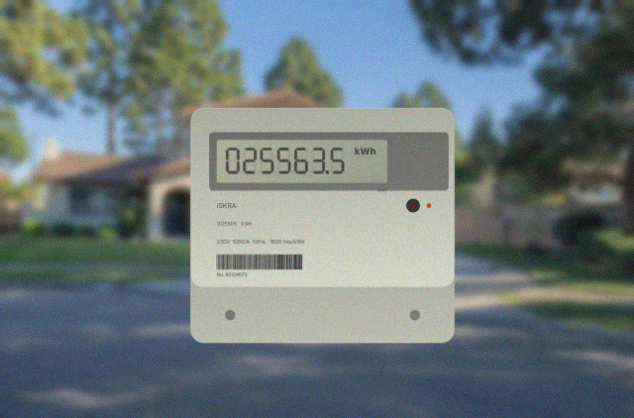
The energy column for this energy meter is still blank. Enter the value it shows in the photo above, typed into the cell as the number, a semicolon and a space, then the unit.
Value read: 25563.5; kWh
